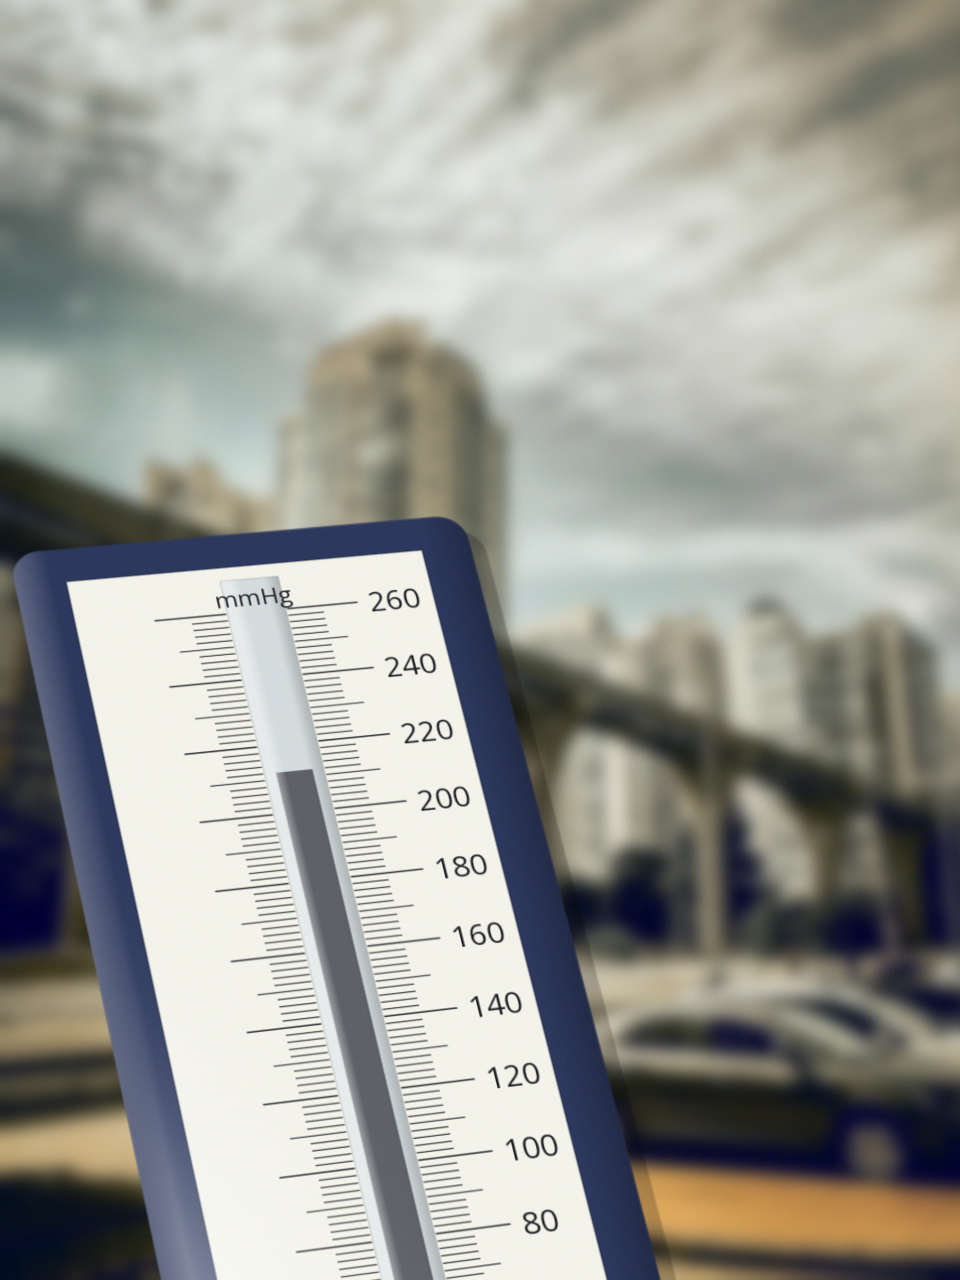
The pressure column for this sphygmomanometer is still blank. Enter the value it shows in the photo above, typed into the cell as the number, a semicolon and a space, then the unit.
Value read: 212; mmHg
